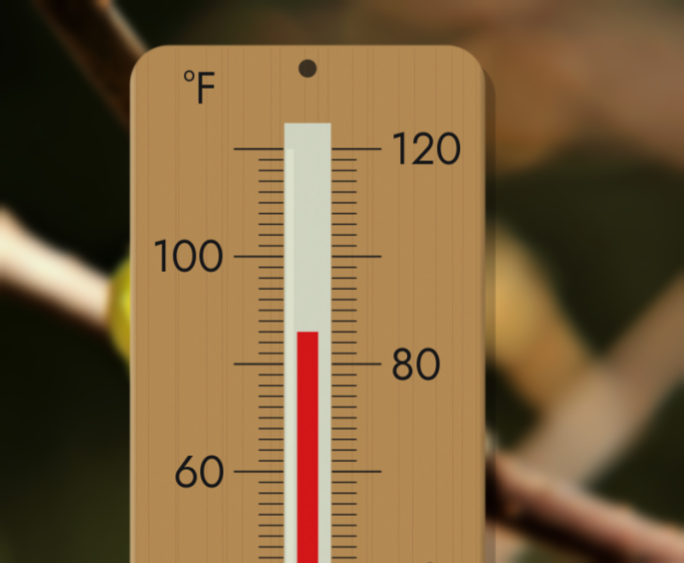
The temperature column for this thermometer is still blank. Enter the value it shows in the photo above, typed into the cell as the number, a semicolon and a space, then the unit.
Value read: 86; °F
